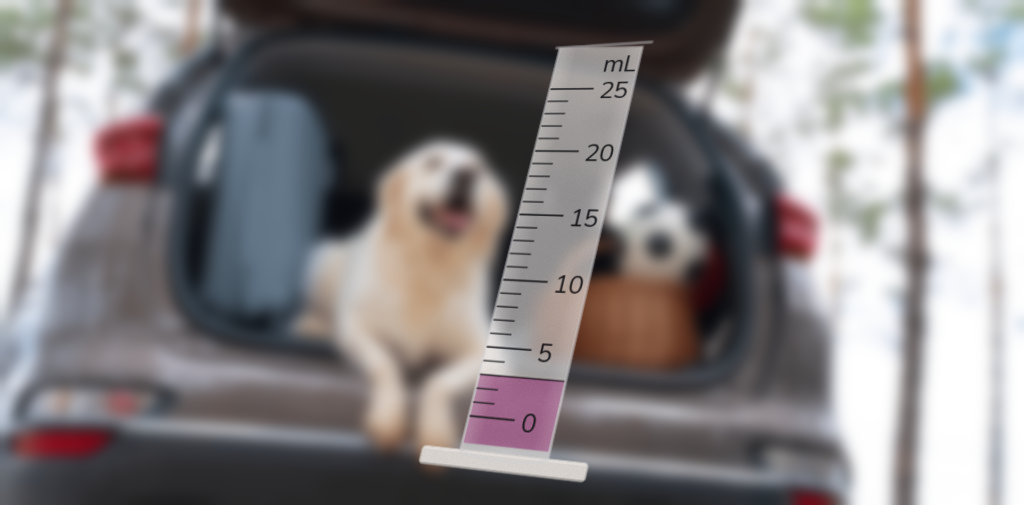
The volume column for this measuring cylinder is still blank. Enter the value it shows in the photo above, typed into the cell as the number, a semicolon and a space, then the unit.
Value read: 3; mL
